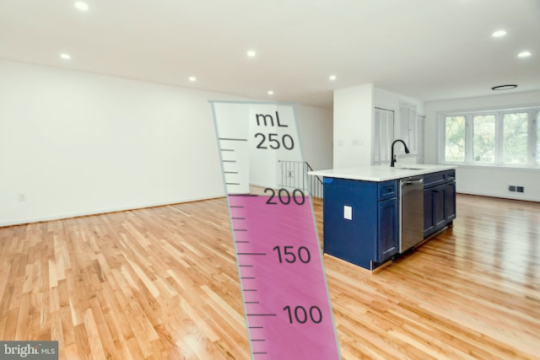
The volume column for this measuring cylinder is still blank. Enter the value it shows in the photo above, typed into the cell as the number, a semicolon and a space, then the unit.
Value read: 200; mL
